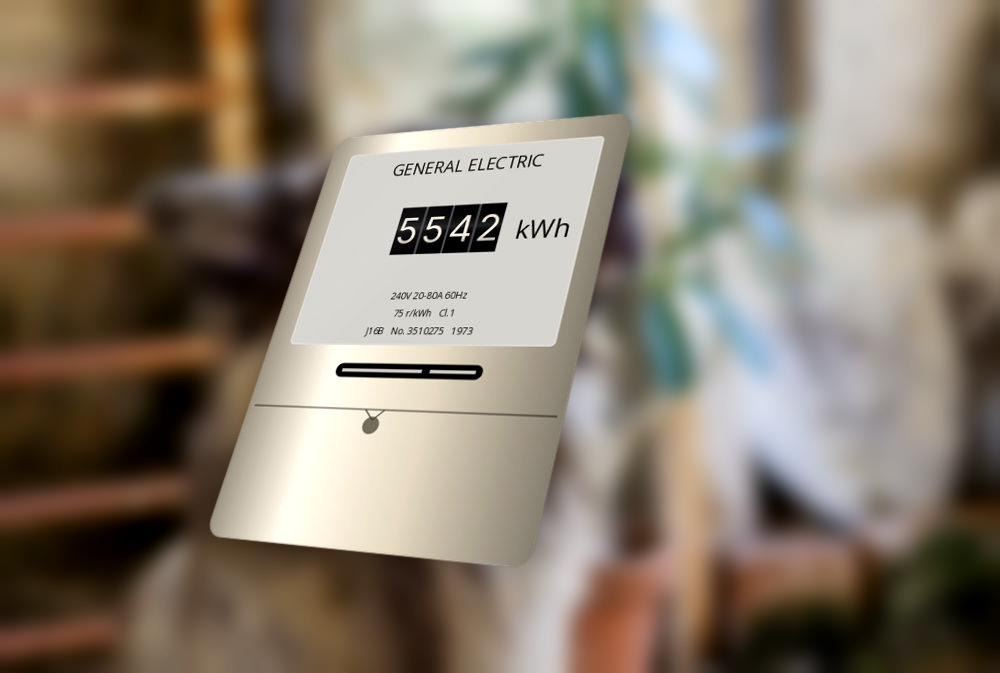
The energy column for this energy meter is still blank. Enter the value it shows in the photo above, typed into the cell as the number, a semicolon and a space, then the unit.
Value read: 5542; kWh
